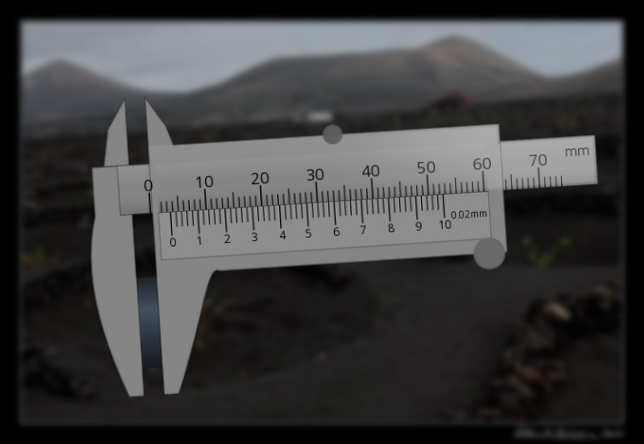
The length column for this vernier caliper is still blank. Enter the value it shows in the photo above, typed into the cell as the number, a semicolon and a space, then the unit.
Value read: 3.6; mm
